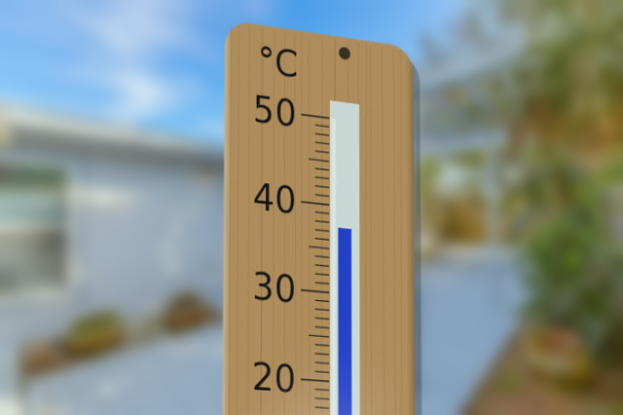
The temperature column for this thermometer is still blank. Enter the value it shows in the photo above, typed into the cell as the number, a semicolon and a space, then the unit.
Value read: 37.5; °C
